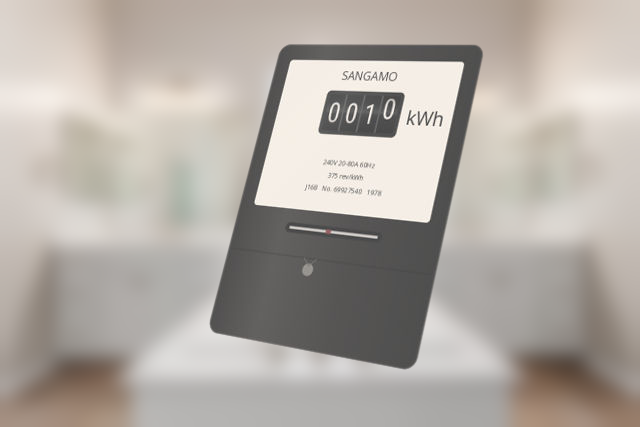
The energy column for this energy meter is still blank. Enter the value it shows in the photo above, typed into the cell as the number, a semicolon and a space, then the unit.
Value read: 10; kWh
